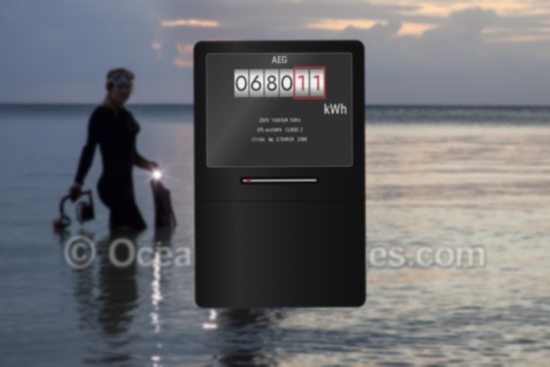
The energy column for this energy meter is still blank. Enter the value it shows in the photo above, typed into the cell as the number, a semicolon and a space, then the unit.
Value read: 680.11; kWh
